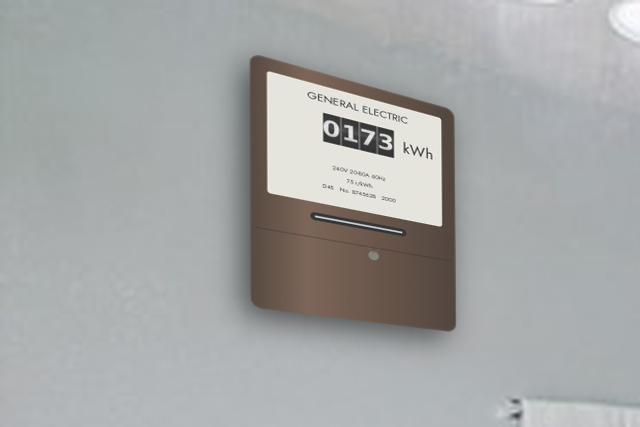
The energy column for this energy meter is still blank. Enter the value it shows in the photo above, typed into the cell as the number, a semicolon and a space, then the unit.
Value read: 173; kWh
